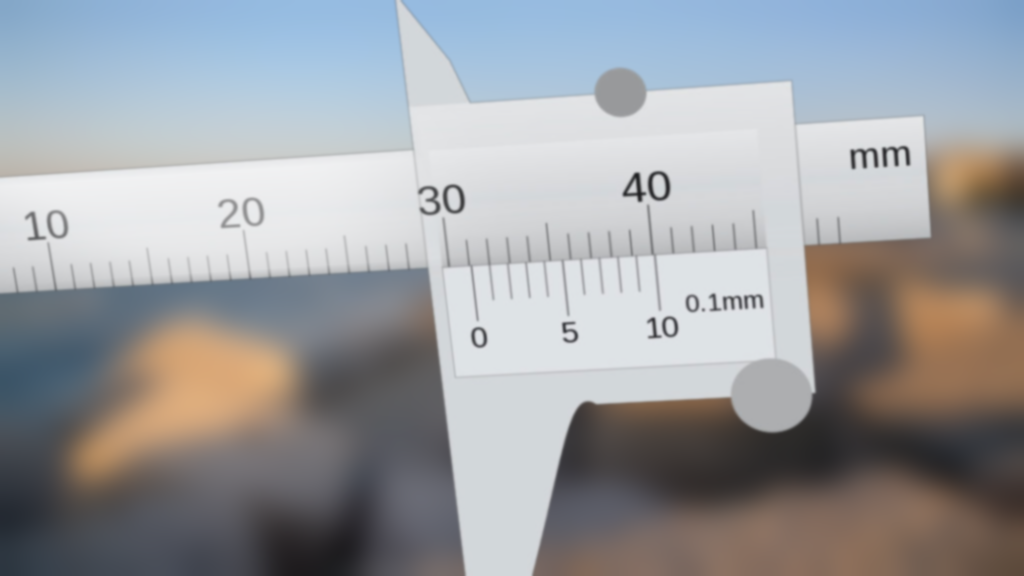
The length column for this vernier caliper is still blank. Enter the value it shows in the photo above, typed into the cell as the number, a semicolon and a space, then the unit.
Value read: 31.1; mm
